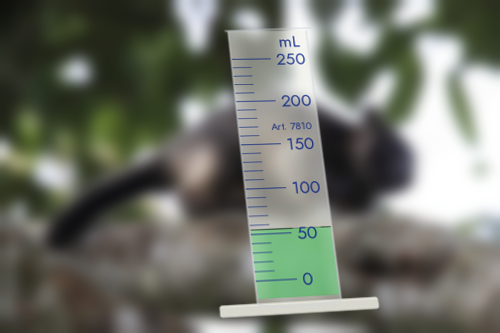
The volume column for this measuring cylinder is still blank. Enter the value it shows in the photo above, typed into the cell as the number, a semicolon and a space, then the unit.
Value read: 55; mL
